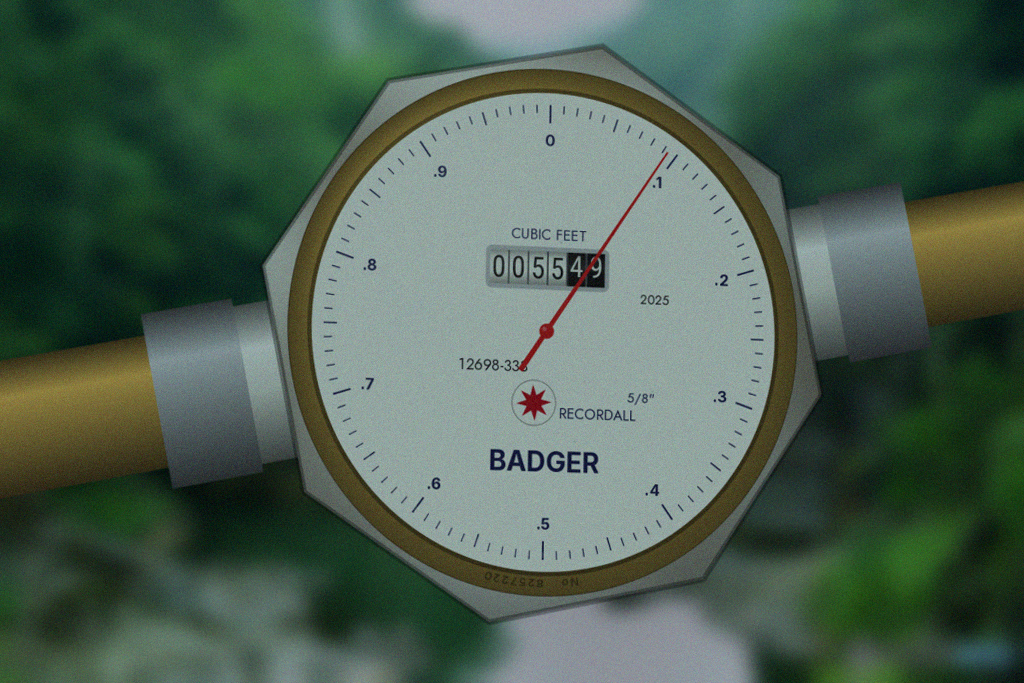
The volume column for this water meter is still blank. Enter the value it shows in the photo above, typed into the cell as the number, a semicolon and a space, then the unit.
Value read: 5549.09; ft³
